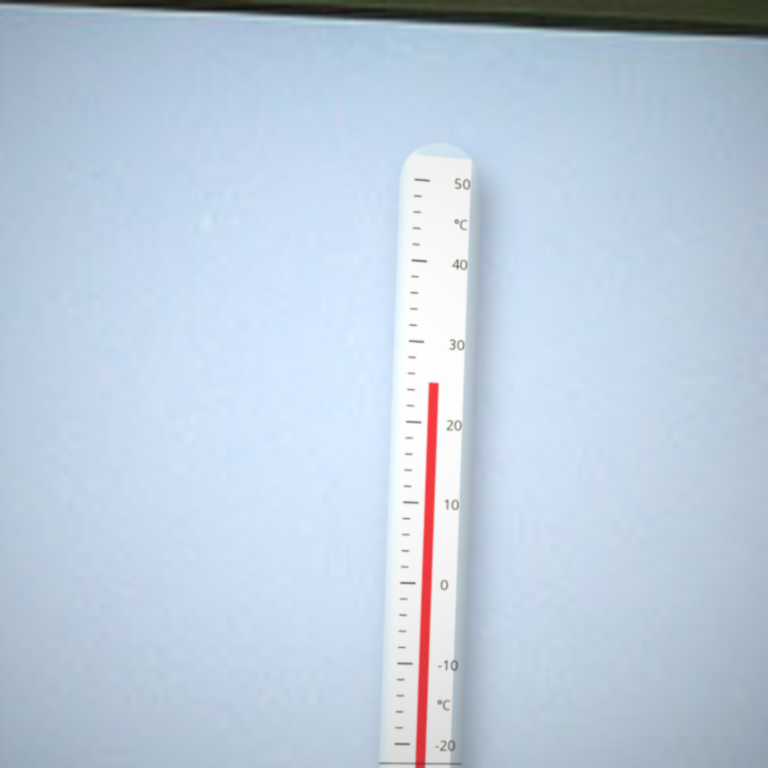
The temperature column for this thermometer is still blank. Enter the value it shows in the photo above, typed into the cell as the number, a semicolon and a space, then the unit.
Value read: 25; °C
